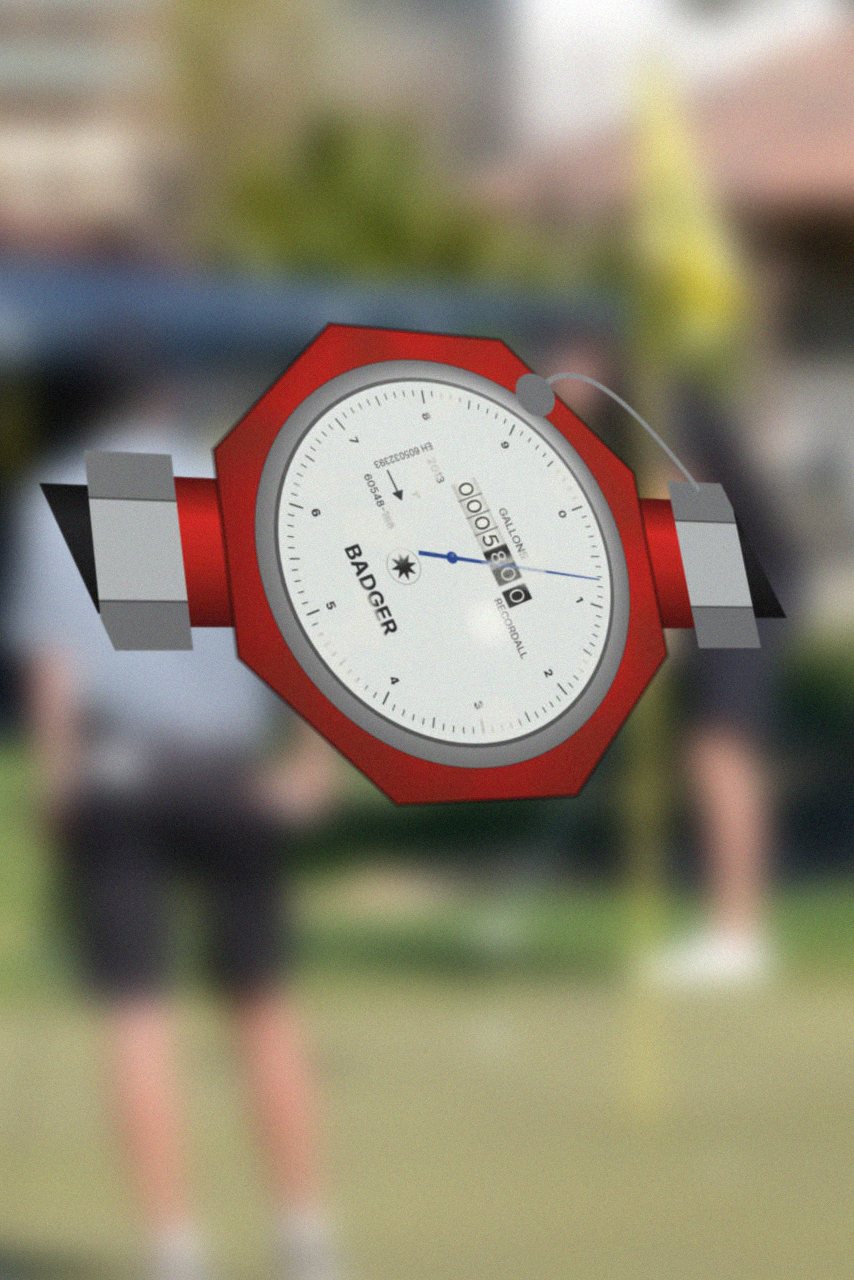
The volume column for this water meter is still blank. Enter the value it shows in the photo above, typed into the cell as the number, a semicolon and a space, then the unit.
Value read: 5800.7; gal
